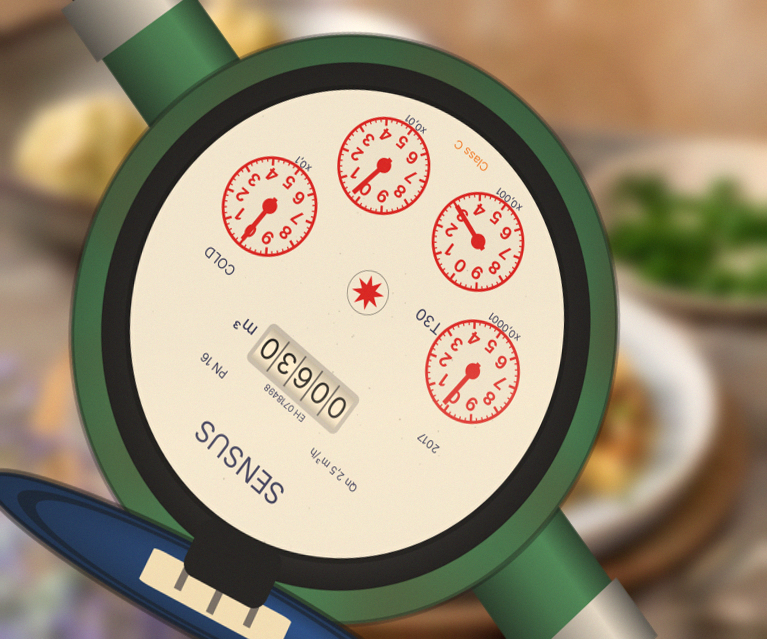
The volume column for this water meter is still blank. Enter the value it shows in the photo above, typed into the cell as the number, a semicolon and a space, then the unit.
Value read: 630.0030; m³
